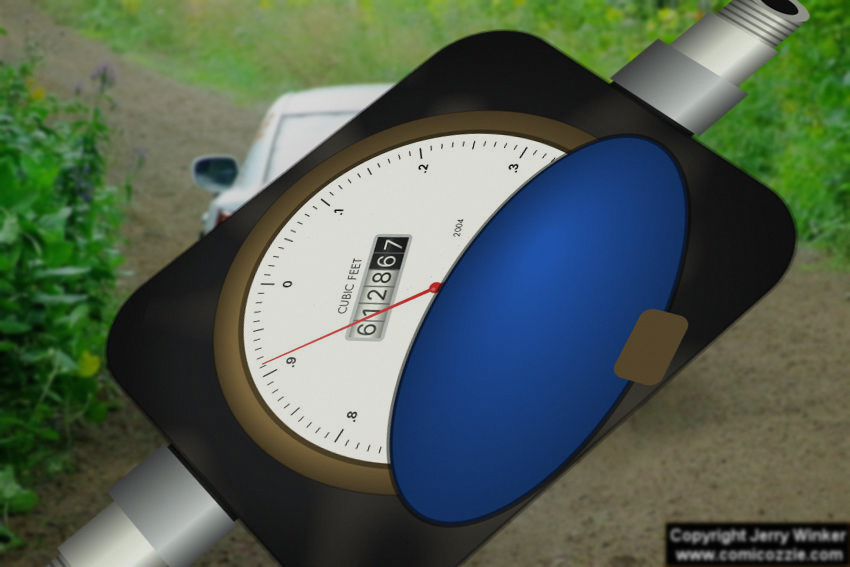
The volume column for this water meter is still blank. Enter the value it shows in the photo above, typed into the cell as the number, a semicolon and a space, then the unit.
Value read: 612866.91; ft³
